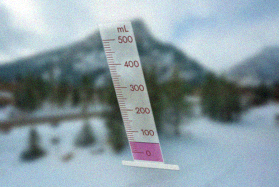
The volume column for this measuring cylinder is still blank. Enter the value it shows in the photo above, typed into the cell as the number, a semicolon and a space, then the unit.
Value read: 50; mL
